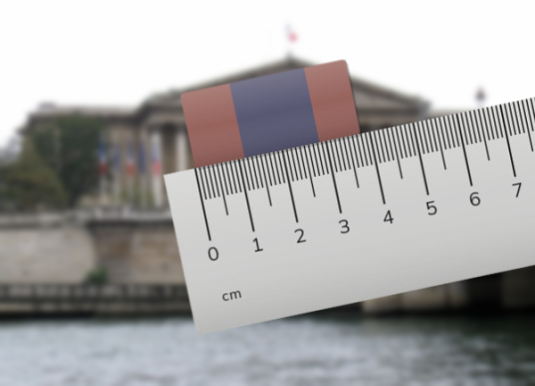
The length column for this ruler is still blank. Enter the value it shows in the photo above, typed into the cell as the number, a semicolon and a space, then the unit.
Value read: 3.8; cm
